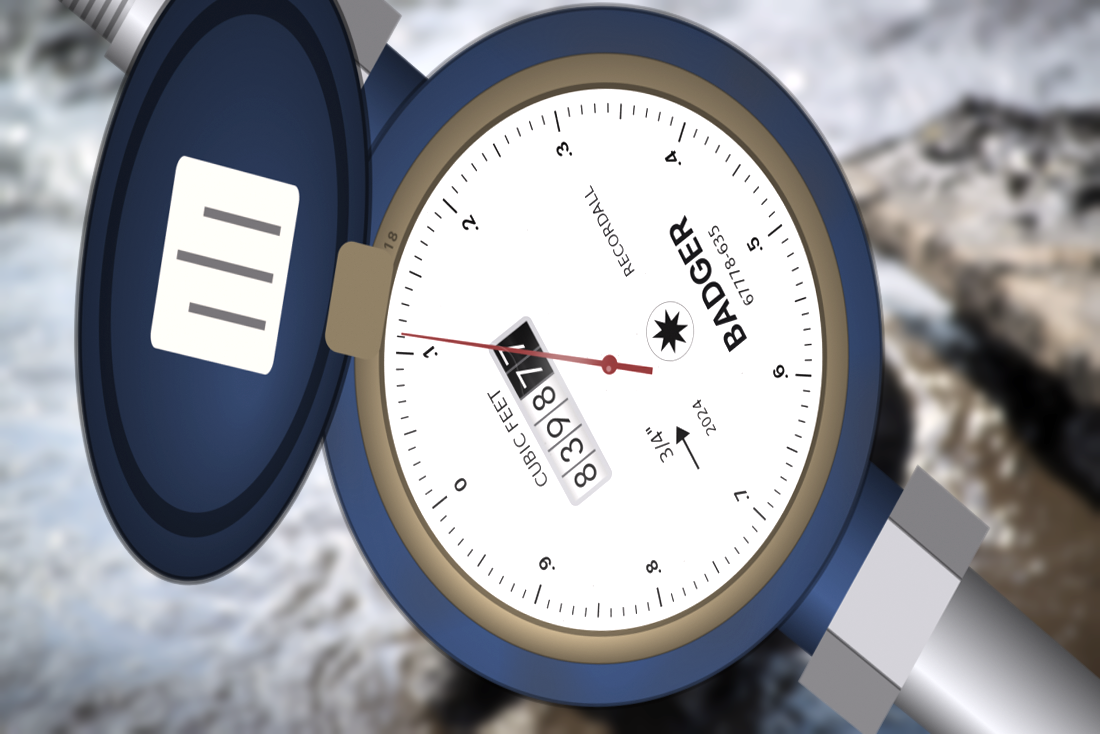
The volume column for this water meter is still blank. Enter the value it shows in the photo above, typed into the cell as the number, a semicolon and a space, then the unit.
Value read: 839877.11; ft³
